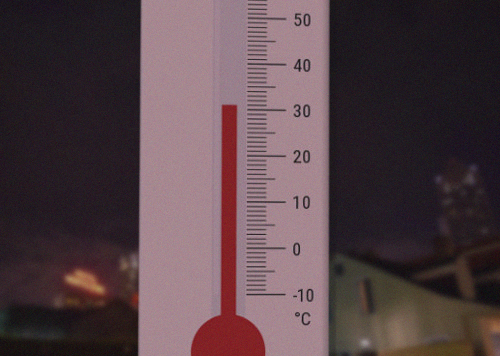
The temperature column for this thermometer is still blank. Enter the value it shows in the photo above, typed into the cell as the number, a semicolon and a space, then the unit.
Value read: 31; °C
